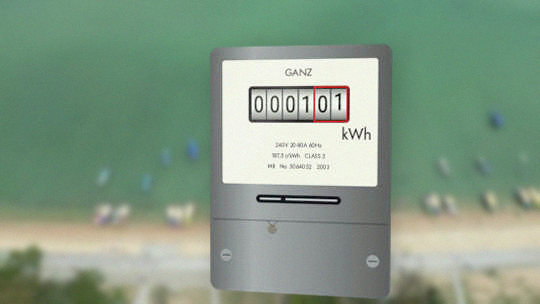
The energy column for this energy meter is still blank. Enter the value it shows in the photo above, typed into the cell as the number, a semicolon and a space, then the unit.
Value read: 1.01; kWh
